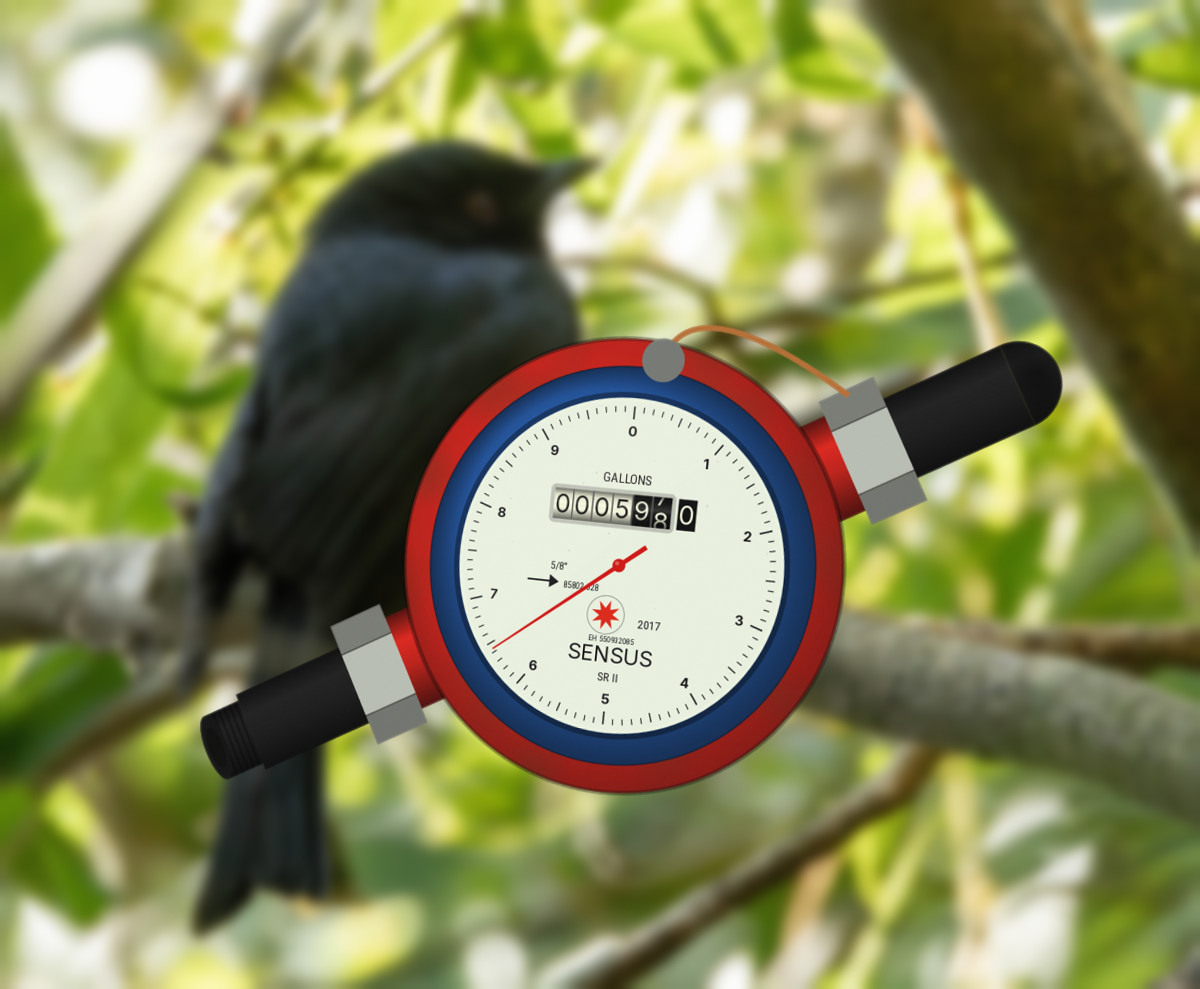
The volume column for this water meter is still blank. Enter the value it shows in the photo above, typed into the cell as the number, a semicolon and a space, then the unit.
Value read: 5976.4; gal
